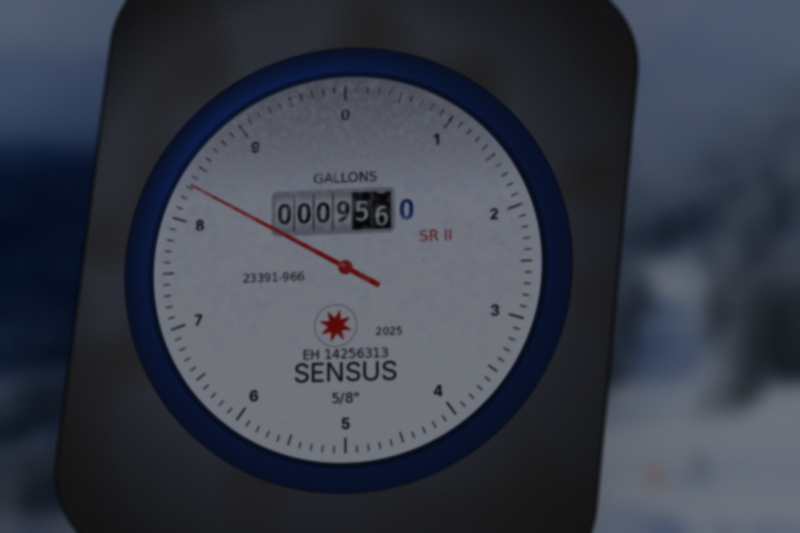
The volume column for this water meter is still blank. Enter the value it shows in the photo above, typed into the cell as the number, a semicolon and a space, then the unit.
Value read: 9558.3; gal
